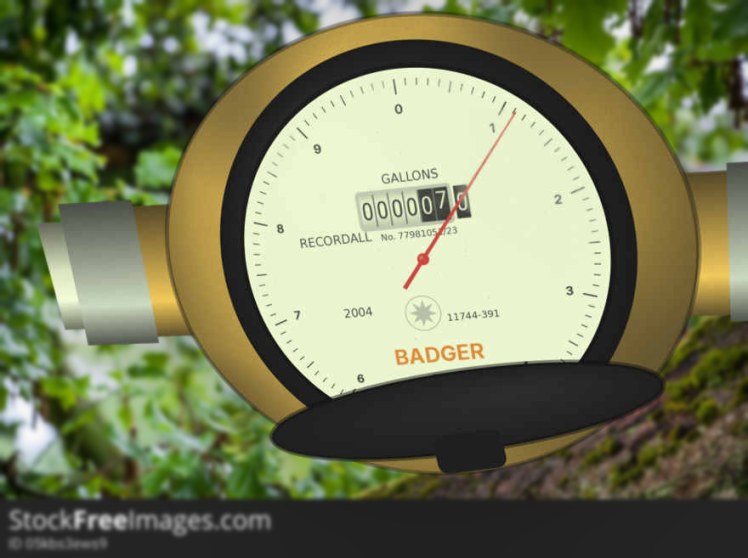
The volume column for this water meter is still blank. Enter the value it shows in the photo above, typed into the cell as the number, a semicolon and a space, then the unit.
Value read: 71.1; gal
